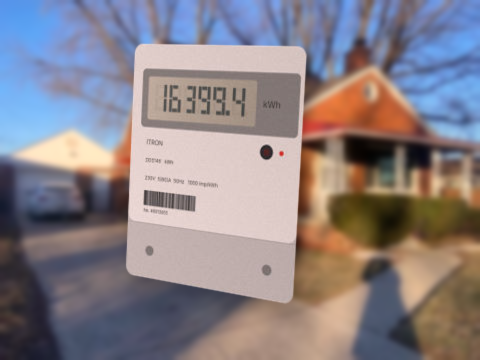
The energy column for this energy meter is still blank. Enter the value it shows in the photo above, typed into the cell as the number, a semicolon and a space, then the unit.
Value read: 16399.4; kWh
